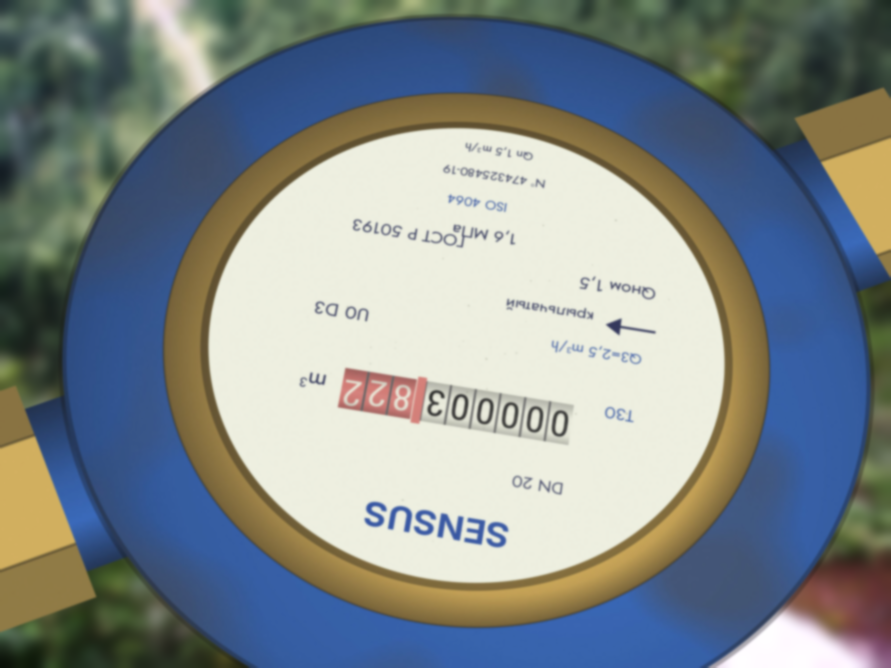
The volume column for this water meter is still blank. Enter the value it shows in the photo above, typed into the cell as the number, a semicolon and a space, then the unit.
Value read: 3.822; m³
